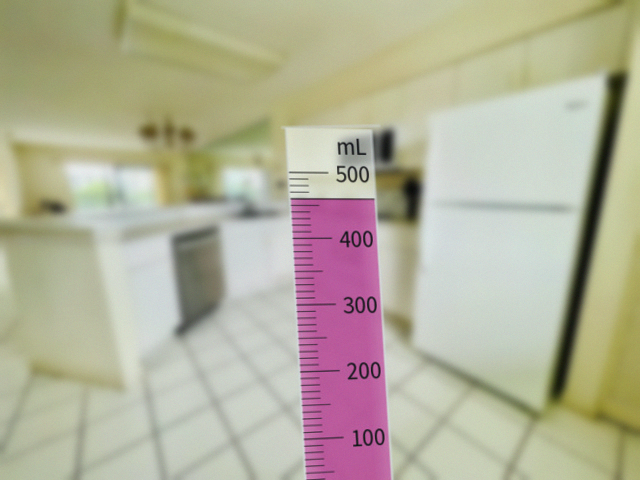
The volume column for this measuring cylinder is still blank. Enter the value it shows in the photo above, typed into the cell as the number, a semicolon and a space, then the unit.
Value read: 460; mL
